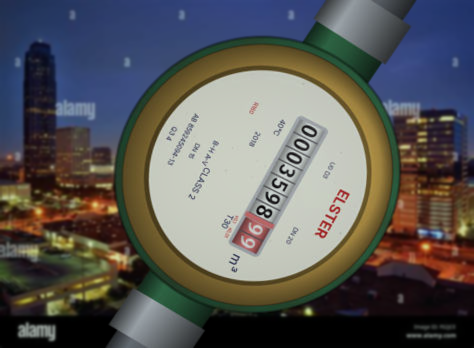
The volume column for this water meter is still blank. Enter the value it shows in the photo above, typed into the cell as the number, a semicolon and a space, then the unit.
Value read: 3598.99; m³
